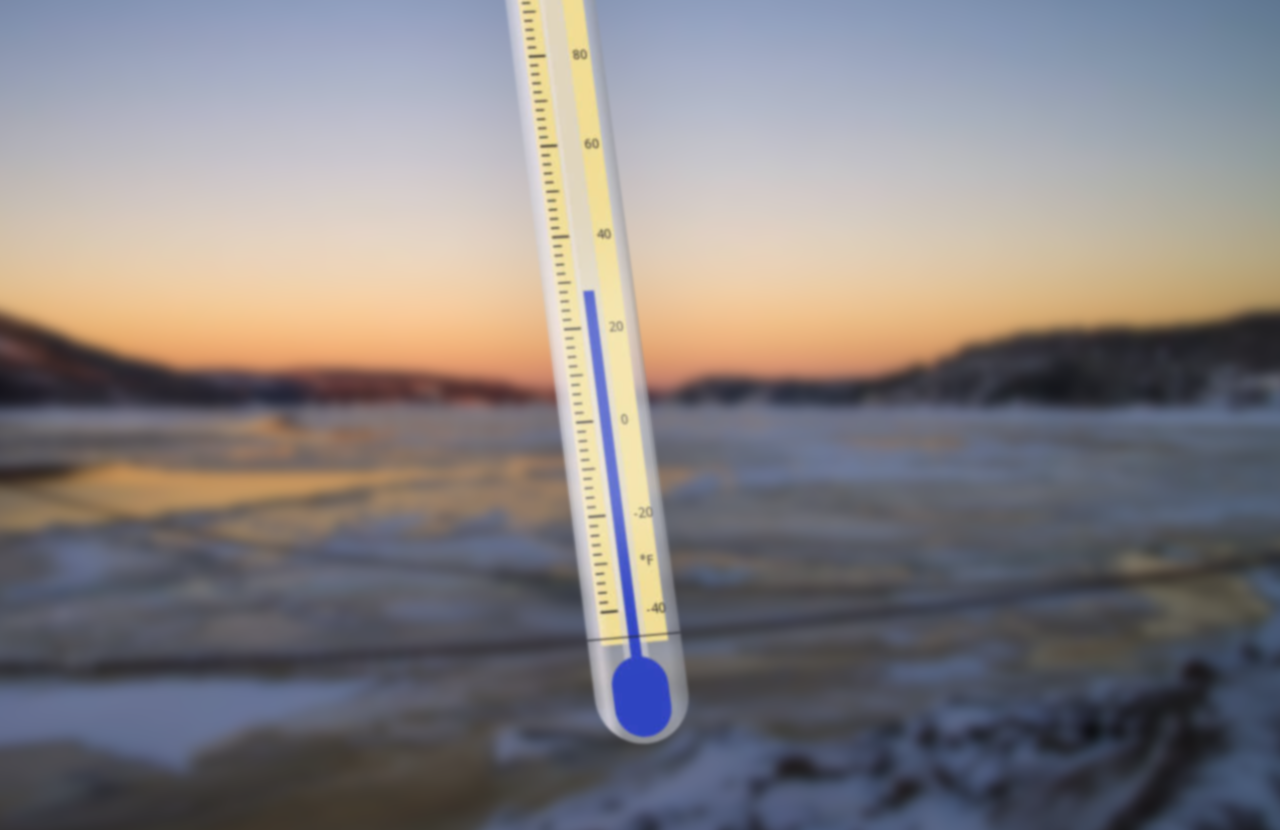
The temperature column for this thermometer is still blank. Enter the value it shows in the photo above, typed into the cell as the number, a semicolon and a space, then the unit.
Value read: 28; °F
